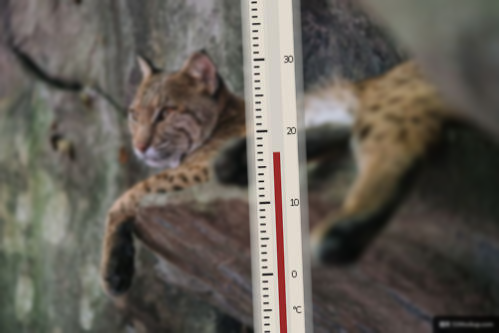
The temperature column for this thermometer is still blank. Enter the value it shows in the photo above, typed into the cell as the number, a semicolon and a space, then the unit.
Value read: 17; °C
